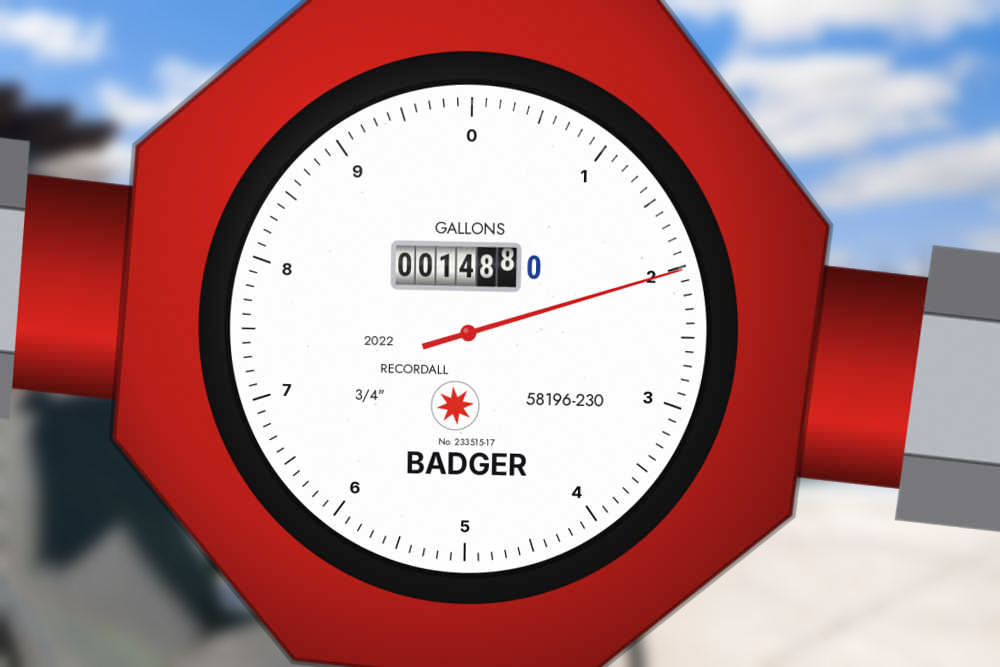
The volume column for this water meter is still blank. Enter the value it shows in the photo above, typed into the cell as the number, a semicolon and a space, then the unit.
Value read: 14882.0; gal
